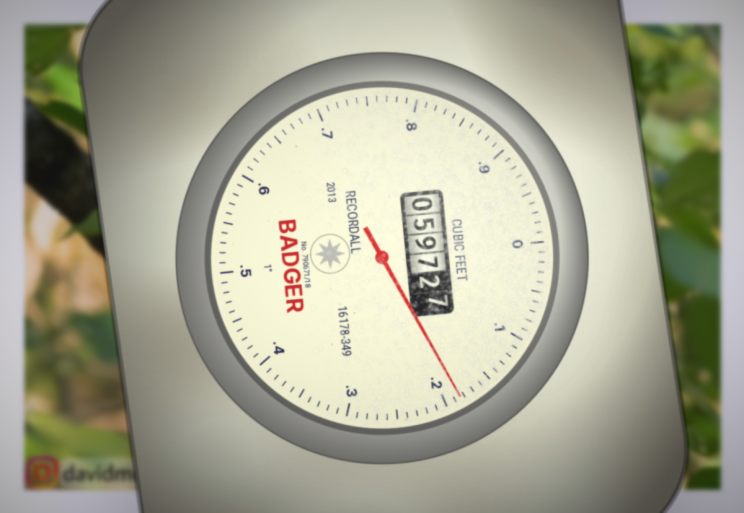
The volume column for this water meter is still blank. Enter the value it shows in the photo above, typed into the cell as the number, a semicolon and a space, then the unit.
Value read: 59727.18; ft³
